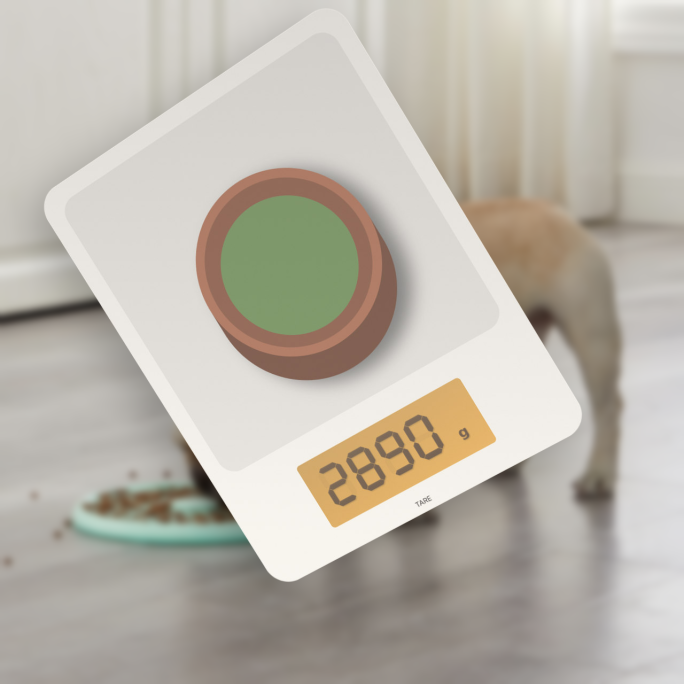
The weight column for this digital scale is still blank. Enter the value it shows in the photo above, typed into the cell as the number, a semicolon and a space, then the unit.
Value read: 2890; g
